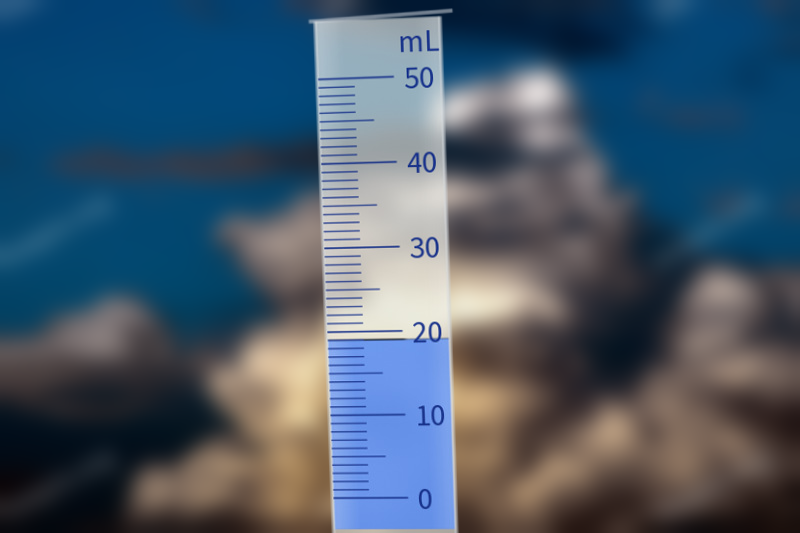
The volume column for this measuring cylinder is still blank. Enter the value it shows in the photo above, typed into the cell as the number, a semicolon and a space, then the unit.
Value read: 19; mL
